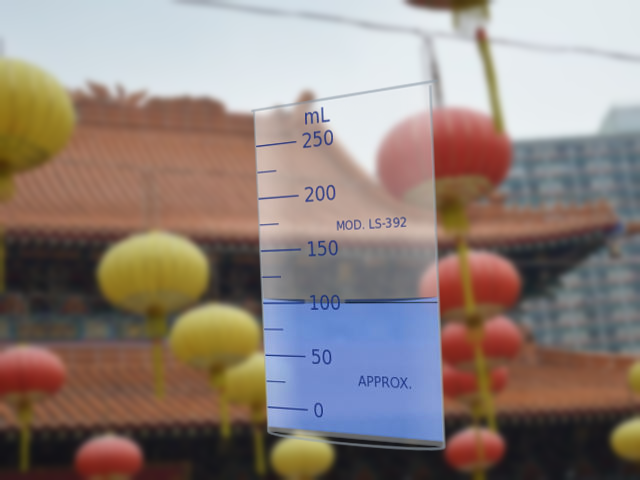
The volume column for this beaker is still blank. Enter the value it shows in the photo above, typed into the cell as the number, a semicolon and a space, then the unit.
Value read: 100; mL
